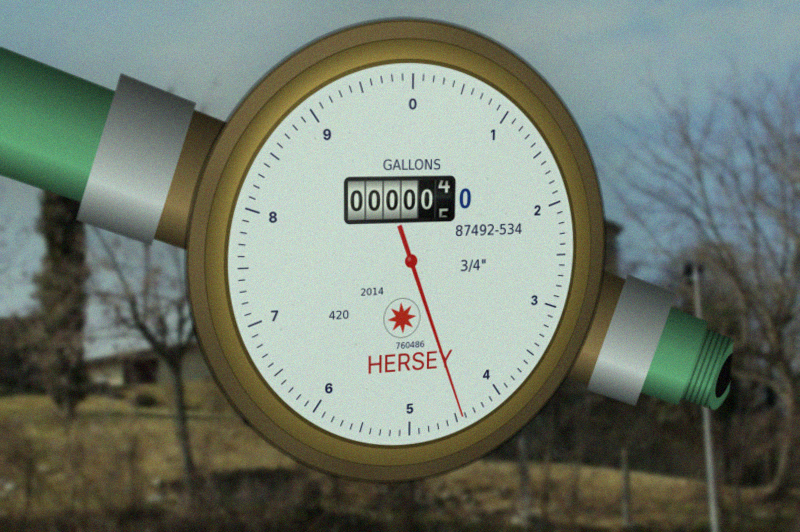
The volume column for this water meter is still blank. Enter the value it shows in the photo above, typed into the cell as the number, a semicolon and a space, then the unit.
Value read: 44.4; gal
